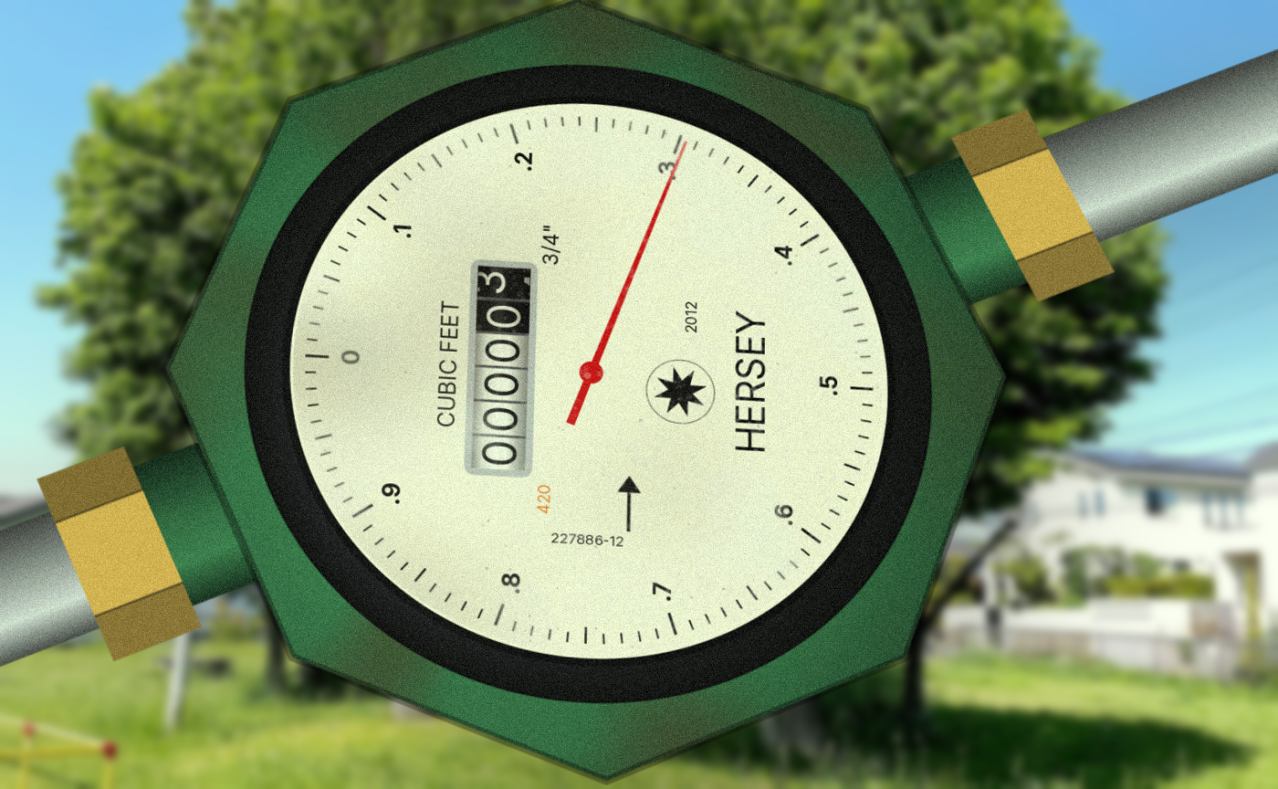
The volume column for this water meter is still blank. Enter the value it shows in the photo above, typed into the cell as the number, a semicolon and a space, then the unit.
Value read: 3.30; ft³
